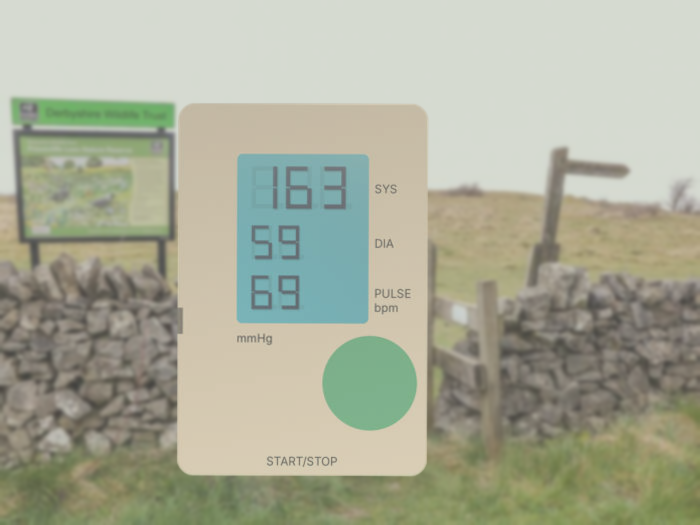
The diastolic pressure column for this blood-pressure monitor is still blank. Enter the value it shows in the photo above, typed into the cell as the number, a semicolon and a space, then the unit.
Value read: 59; mmHg
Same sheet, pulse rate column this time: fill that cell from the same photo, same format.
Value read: 69; bpm
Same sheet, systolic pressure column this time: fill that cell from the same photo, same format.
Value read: 163; mmHg
